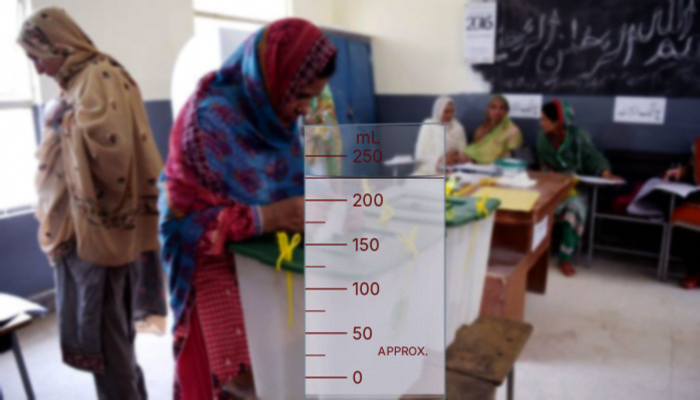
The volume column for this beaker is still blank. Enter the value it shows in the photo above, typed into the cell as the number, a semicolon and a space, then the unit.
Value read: 225; mL
